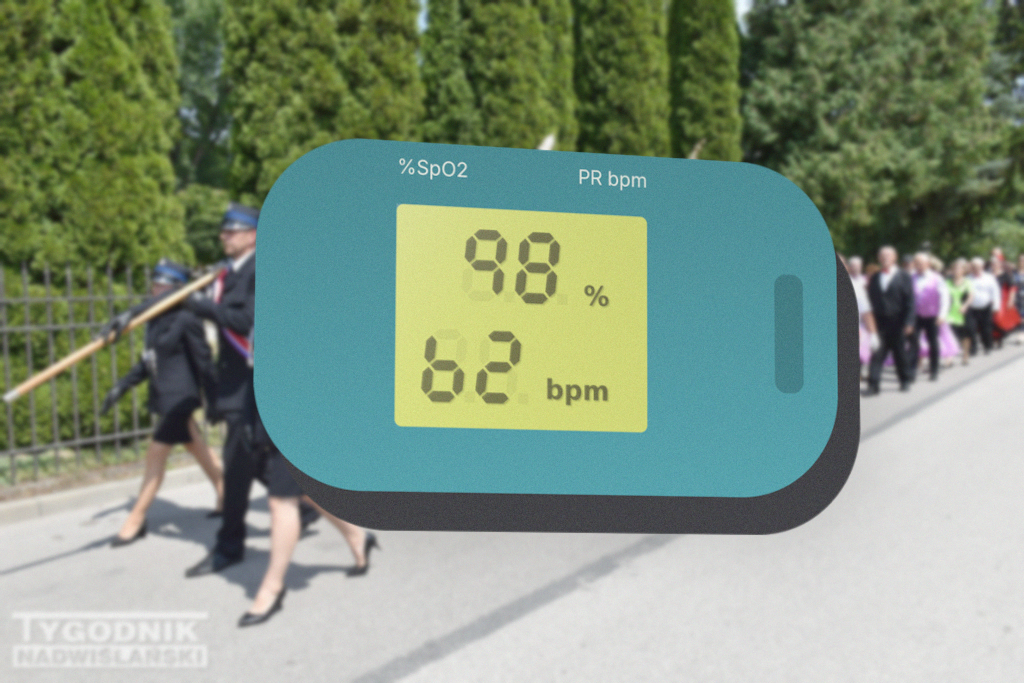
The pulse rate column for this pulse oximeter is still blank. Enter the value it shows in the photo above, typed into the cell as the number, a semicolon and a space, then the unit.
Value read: 62; bpm
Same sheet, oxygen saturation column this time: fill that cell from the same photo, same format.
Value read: 98; %
